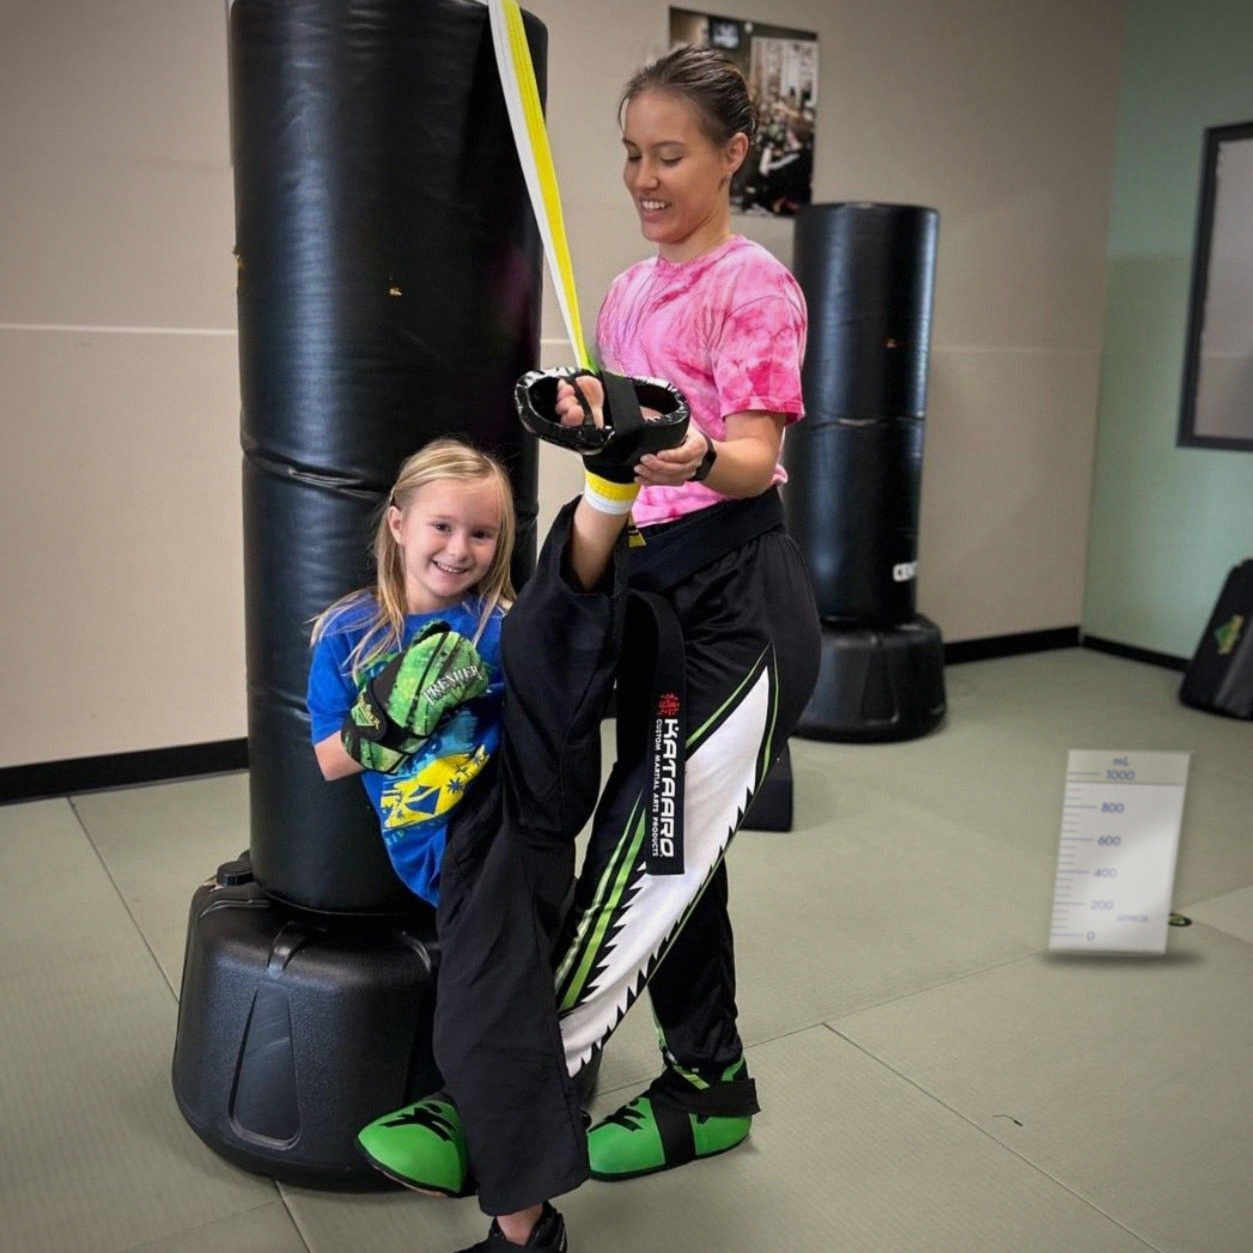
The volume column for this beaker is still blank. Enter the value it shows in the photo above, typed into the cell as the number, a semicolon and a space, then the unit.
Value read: 950; mL
